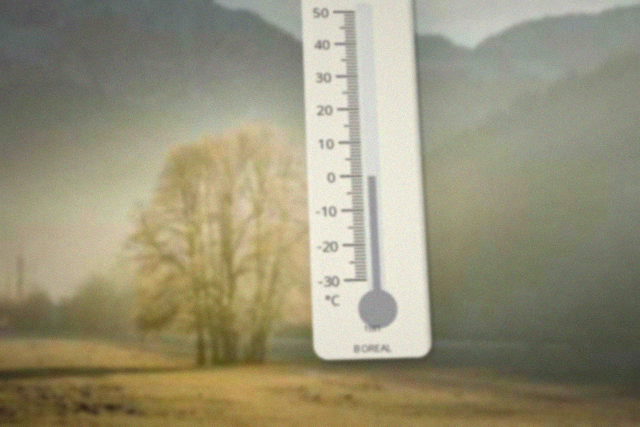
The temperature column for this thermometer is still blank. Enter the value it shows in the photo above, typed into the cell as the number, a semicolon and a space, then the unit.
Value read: 0; °C
